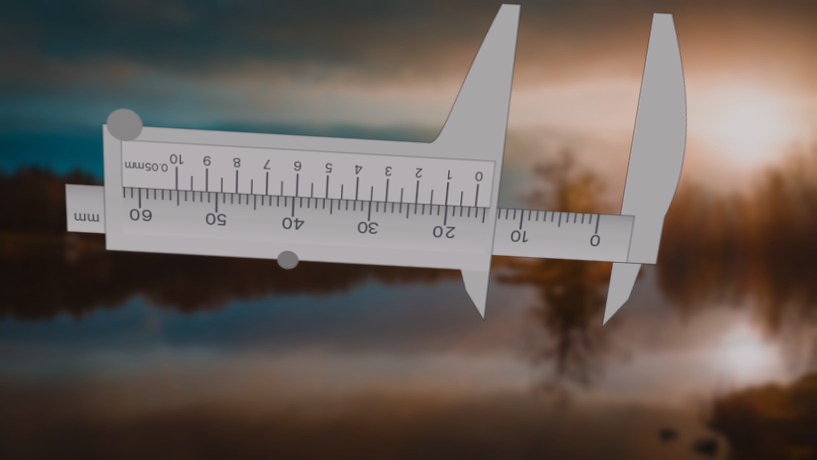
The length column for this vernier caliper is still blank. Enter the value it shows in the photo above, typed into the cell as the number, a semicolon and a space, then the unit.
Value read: 16.2; mm
